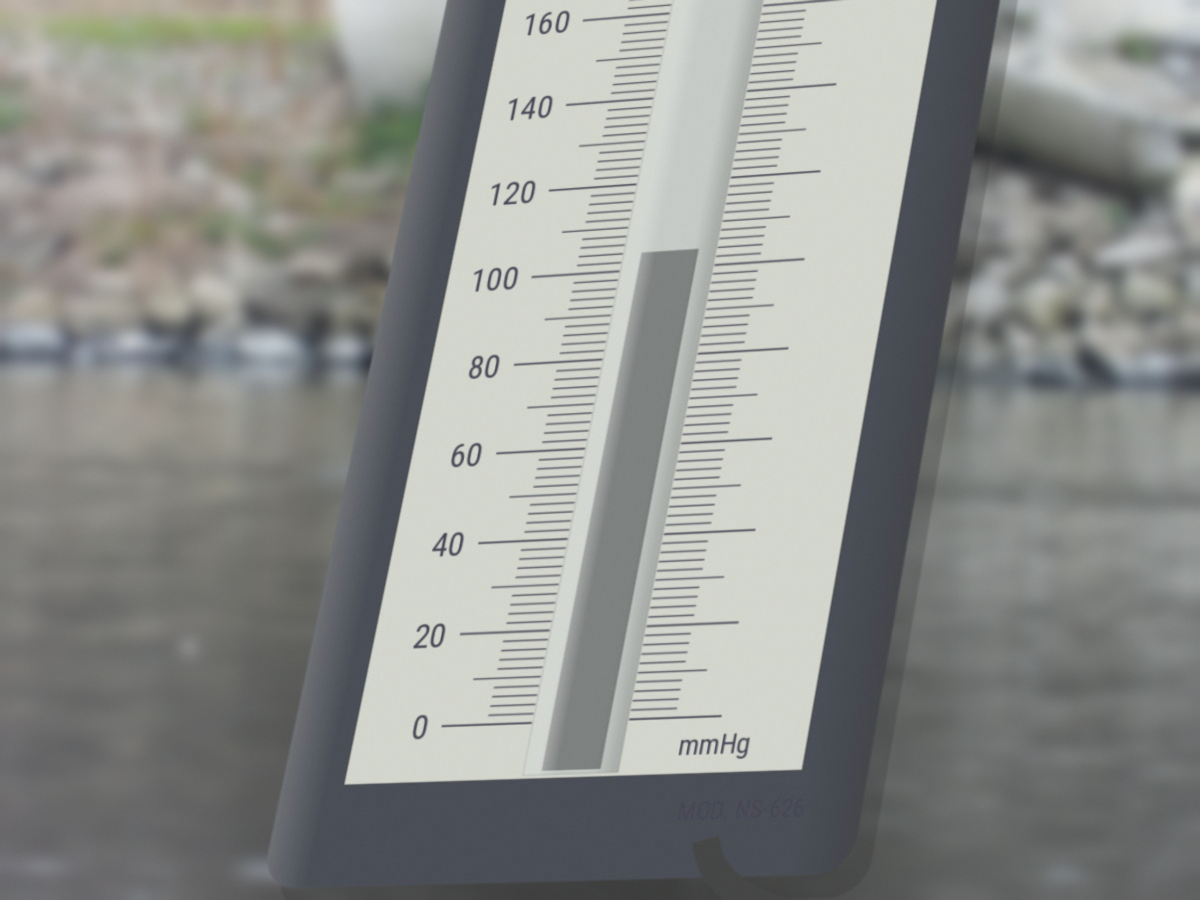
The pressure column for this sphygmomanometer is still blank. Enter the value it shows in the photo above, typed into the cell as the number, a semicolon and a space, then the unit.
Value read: 104; mmHg
